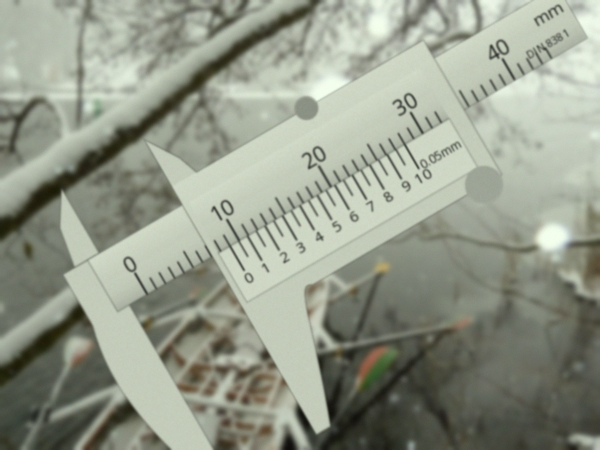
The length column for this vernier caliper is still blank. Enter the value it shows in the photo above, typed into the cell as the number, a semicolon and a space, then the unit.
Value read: 9.0; mm
